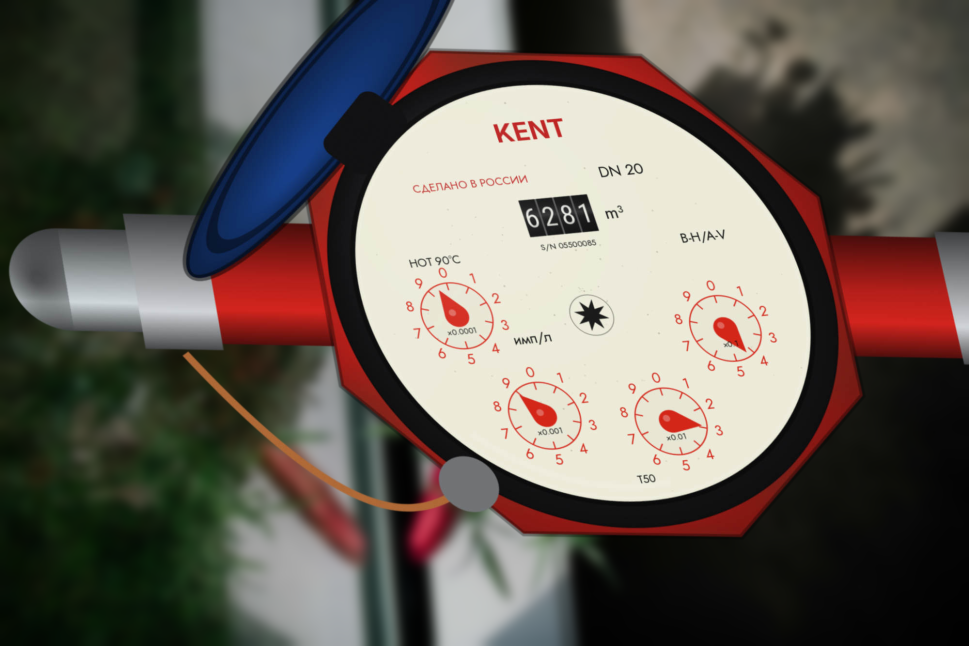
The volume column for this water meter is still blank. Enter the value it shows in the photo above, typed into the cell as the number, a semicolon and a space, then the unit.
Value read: 6281.4289; m³
